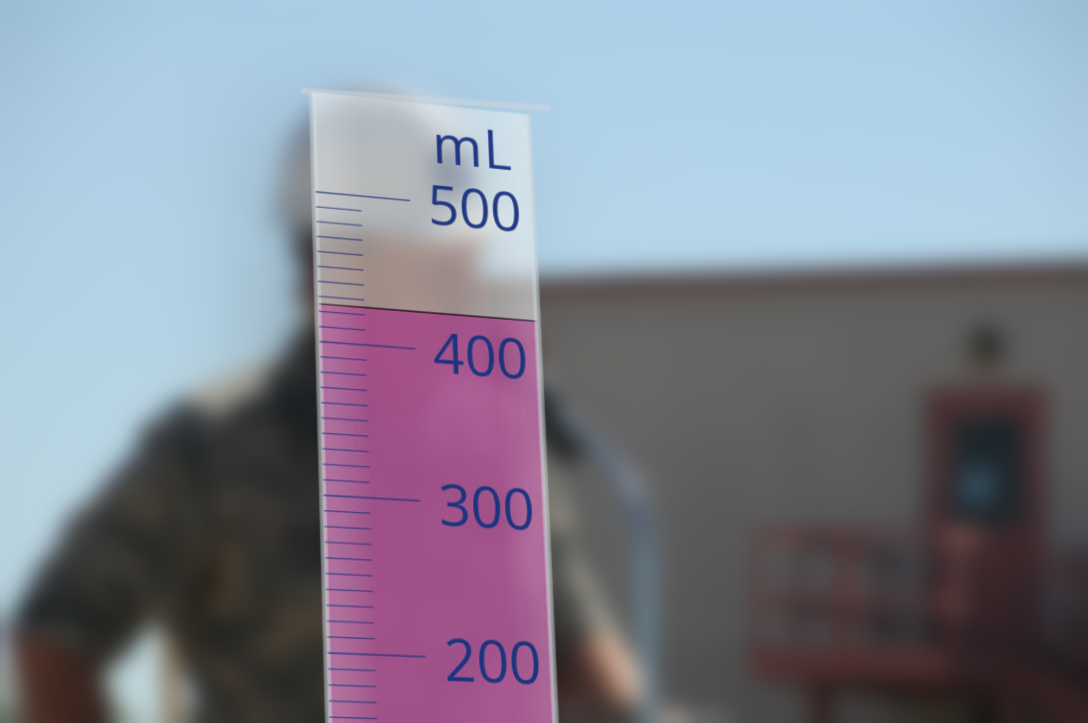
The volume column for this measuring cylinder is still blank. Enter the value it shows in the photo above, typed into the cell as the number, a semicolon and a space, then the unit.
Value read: 425; mL
